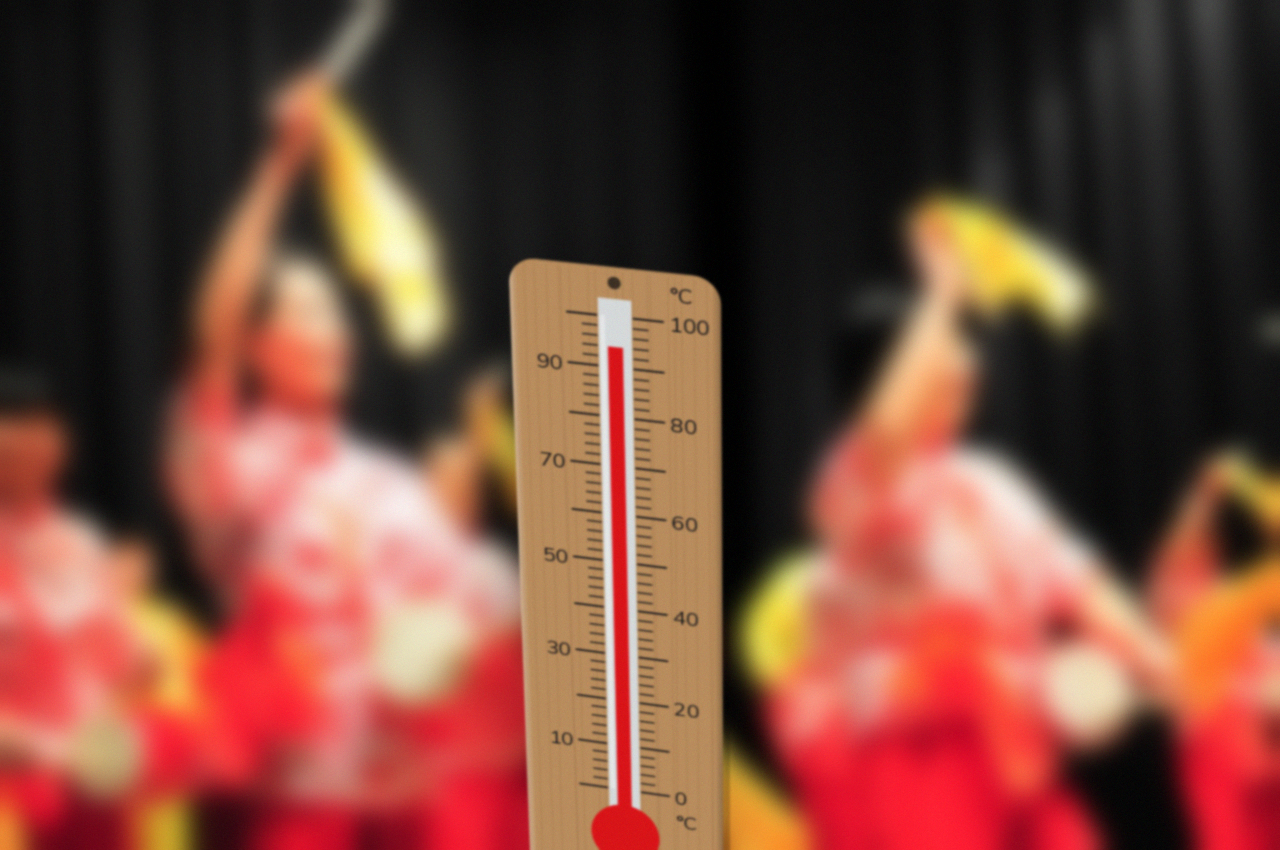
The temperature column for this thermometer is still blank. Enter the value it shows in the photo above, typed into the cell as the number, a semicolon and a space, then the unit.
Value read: 94; °C
